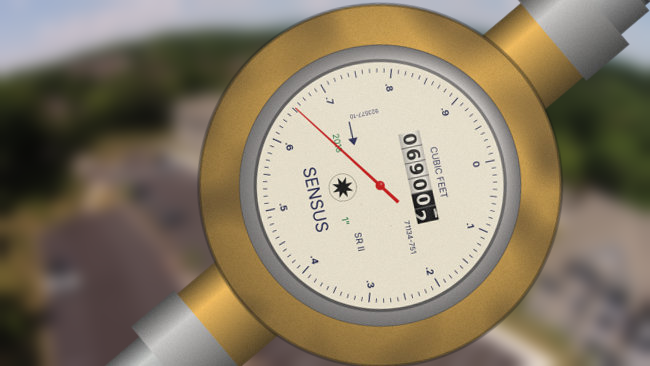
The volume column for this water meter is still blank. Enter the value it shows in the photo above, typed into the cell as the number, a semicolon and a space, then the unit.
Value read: 69001.65; ft³
